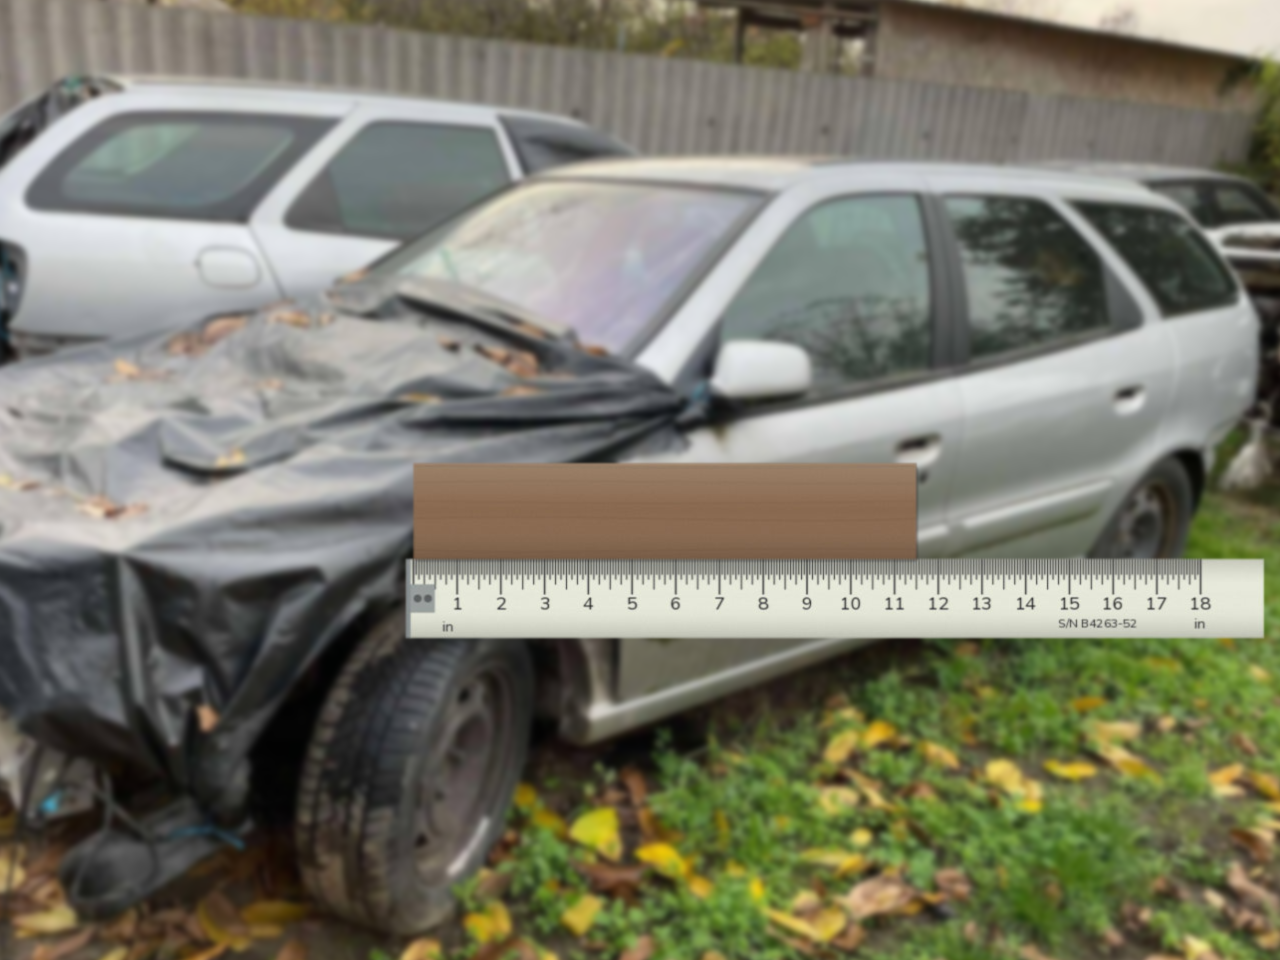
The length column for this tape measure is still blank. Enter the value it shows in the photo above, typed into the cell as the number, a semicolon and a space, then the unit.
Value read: 11.5; in
